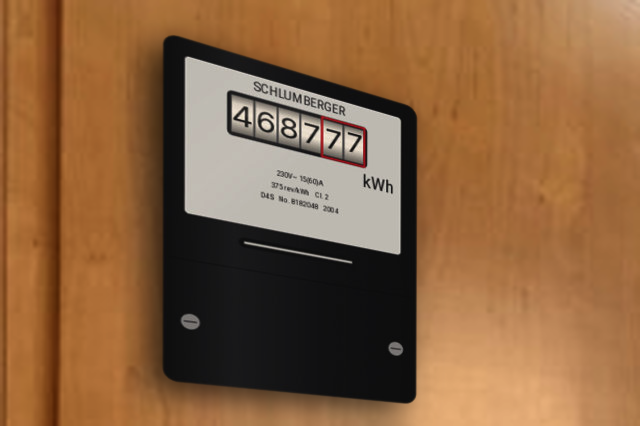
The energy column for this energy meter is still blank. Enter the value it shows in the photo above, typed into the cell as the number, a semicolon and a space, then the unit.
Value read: 4687.77; kWh
